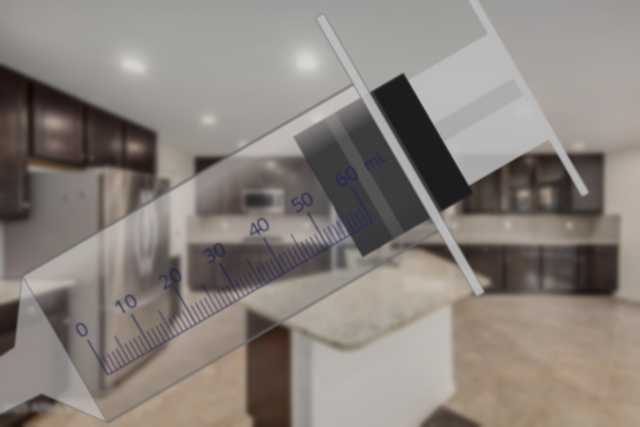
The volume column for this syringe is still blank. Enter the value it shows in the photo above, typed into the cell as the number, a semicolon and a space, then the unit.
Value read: 55; mL
